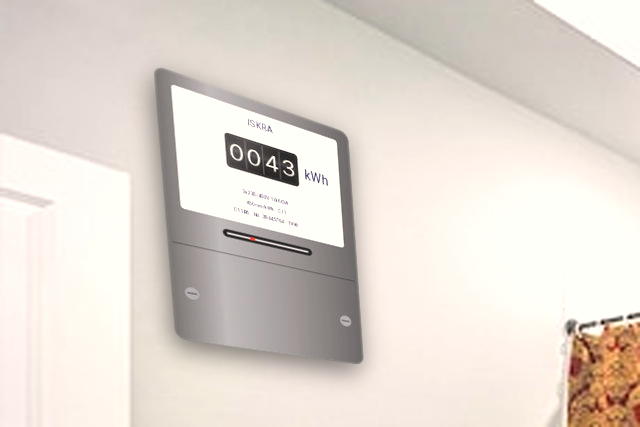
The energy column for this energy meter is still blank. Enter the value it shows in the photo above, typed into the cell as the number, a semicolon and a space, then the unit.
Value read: 43; kWh
